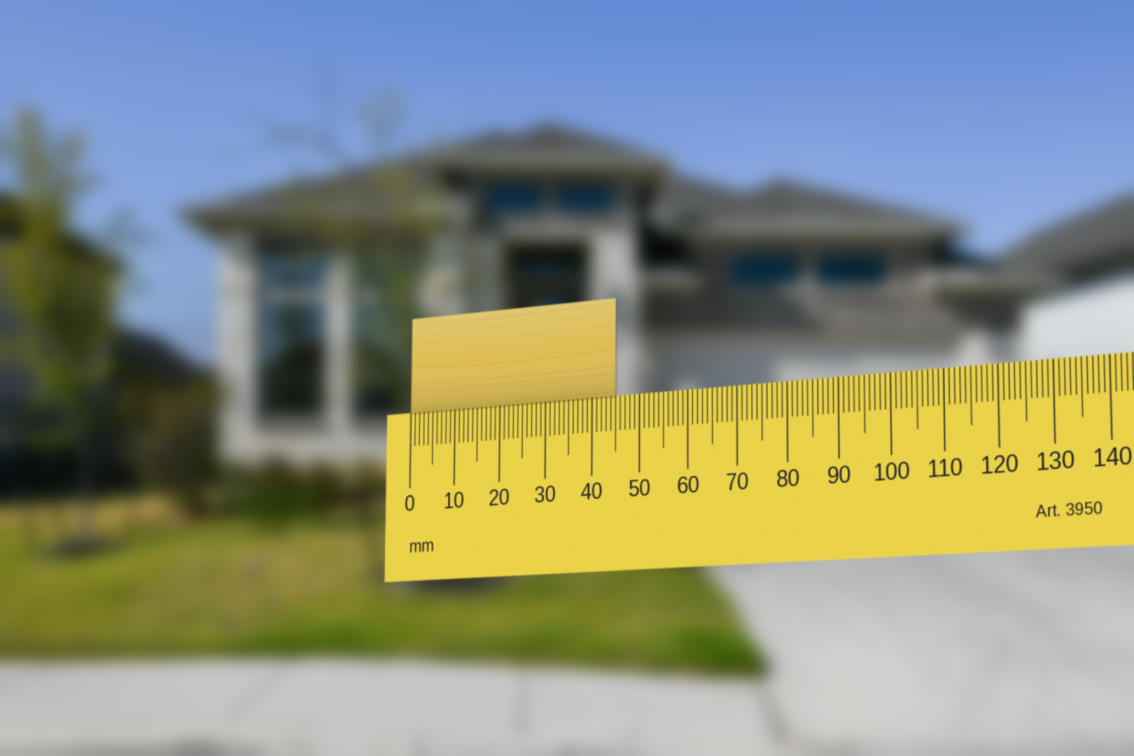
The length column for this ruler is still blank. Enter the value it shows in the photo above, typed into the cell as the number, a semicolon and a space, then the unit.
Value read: 45; mm
